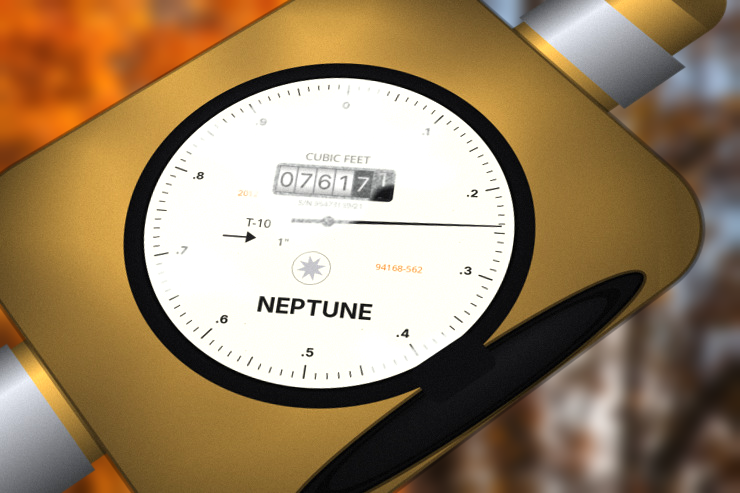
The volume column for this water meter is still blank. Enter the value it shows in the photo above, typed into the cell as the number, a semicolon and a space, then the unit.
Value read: 76171.24; ft³
